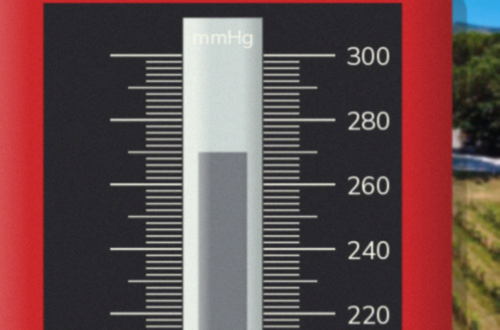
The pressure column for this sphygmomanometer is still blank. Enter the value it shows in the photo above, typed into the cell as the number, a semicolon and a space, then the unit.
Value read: 270; mmHg
